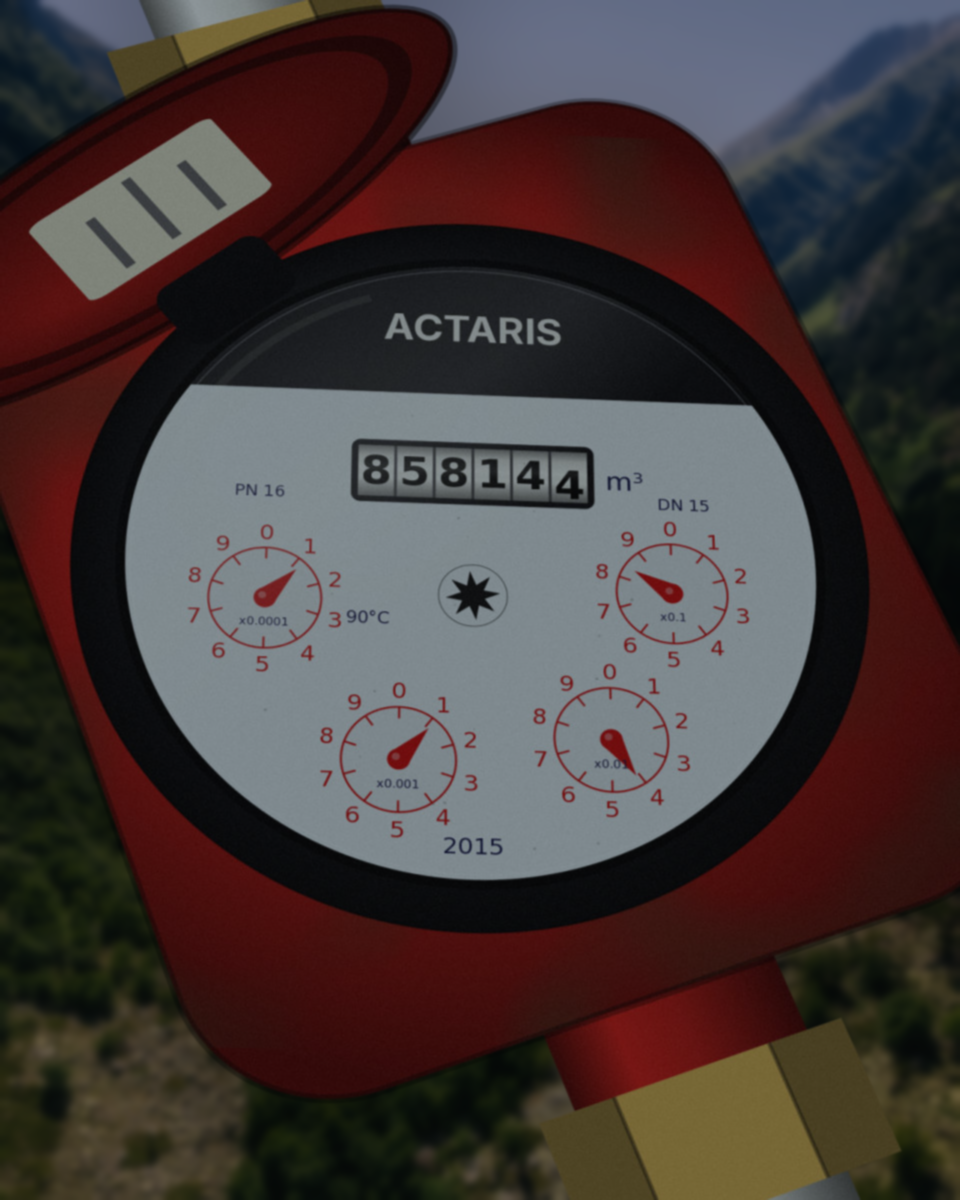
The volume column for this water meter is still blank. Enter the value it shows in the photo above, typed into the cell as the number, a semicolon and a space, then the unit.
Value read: 858143.8411; m³
